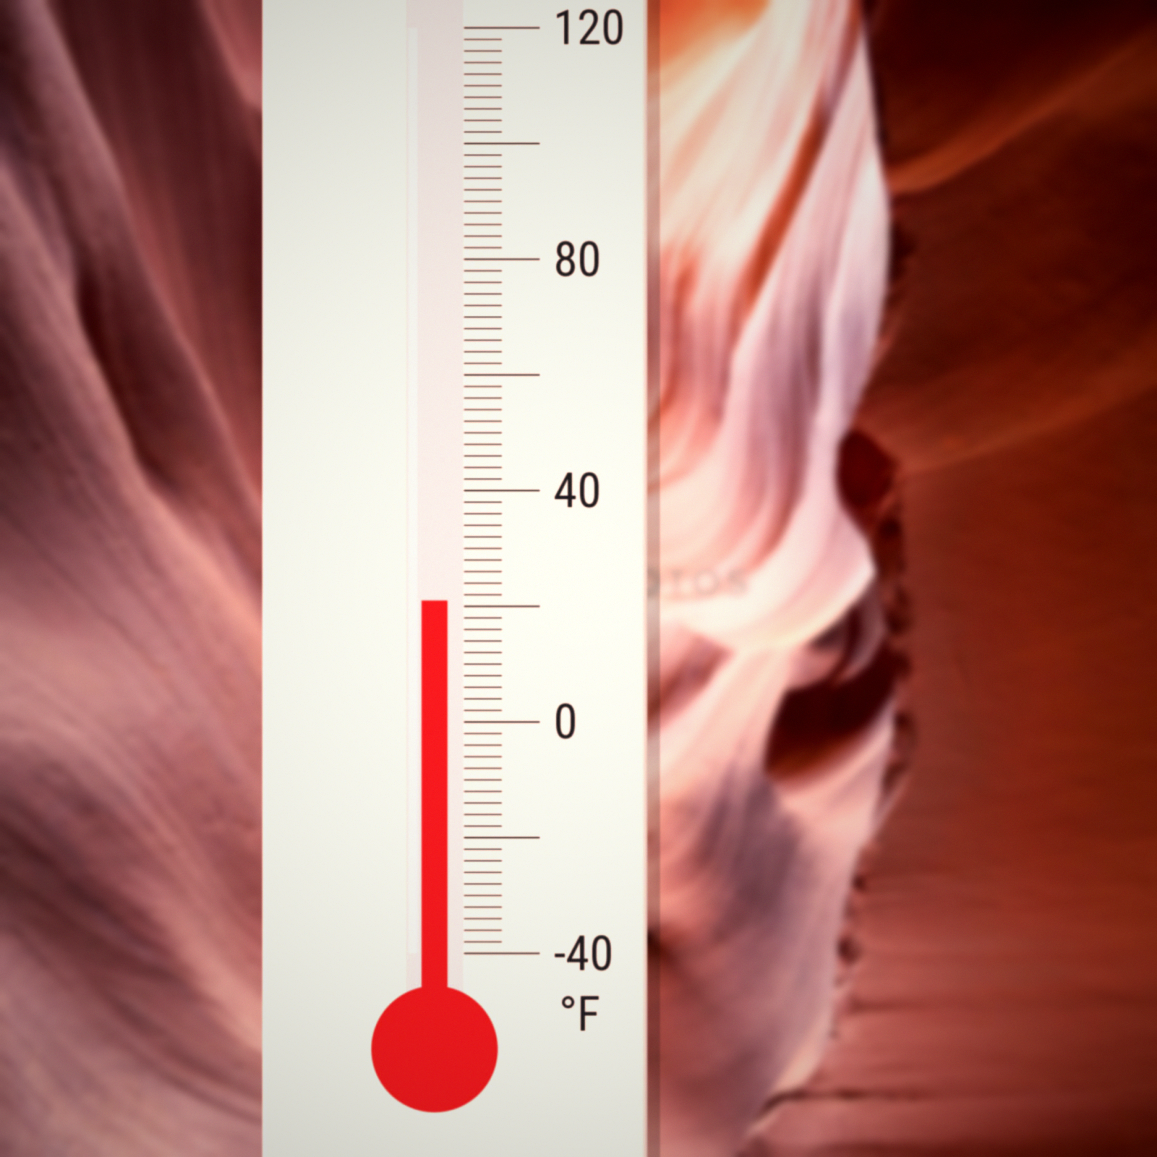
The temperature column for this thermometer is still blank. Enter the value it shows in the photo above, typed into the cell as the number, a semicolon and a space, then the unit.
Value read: 21; °F
